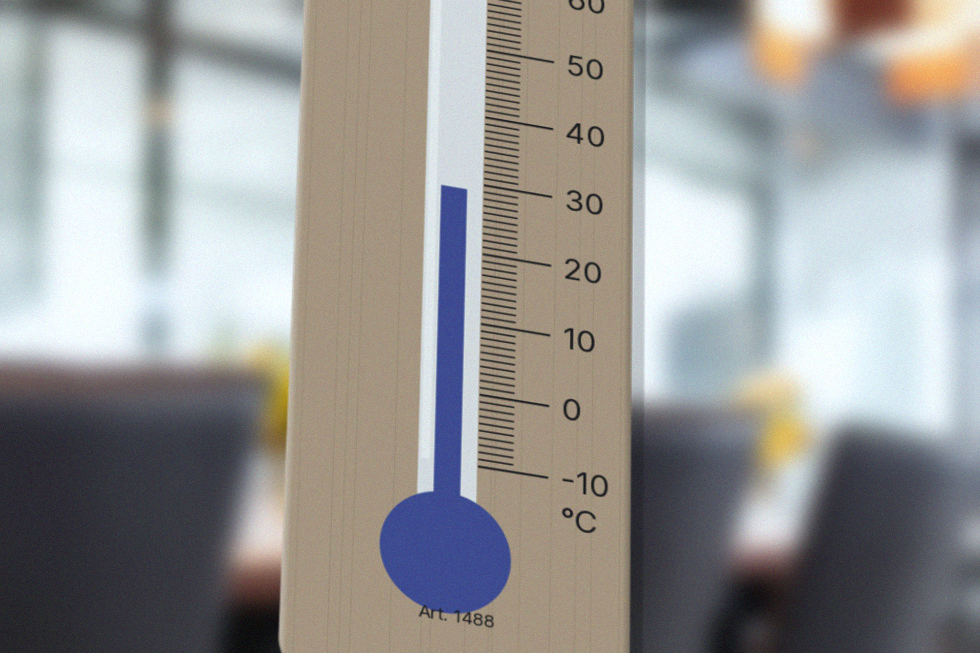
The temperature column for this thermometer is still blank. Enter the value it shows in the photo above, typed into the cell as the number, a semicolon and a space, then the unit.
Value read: 29; °C
